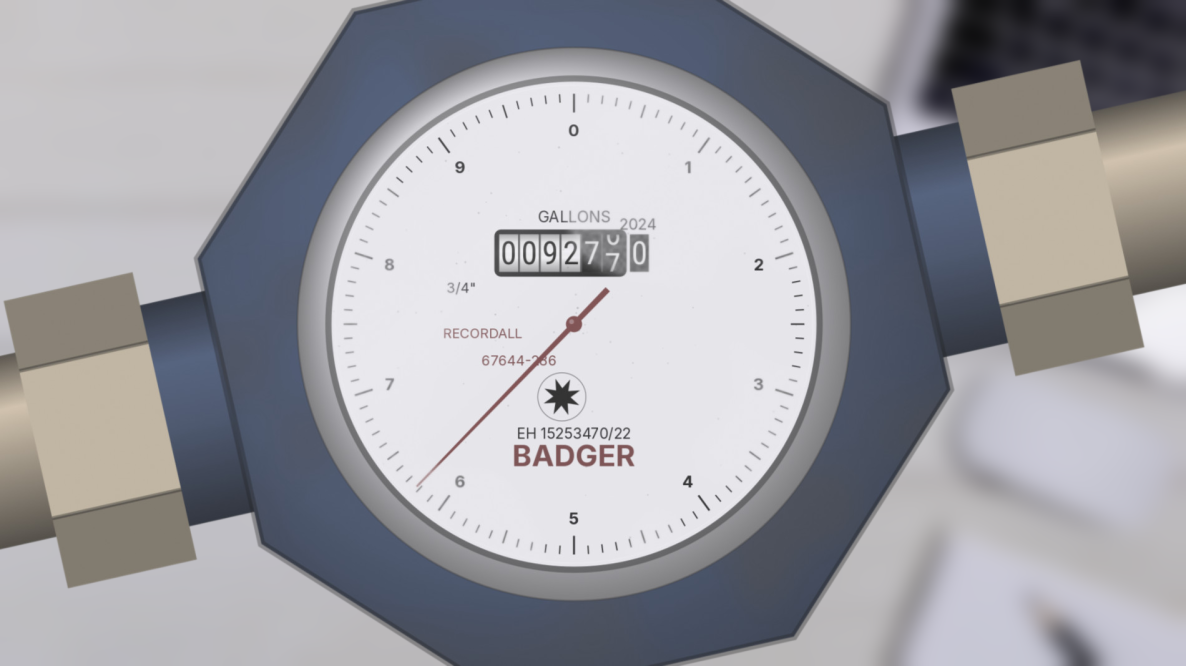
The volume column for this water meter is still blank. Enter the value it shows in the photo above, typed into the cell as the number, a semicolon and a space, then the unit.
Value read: 92766.2; gal
